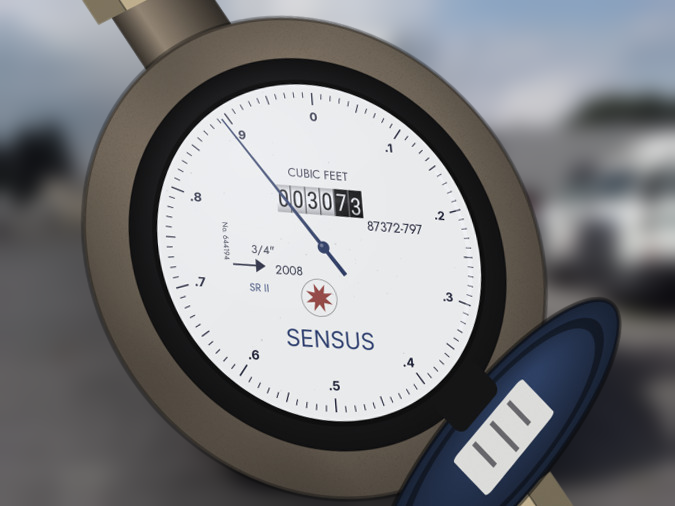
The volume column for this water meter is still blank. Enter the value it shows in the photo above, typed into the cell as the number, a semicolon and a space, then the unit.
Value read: 3072.89; ft³
